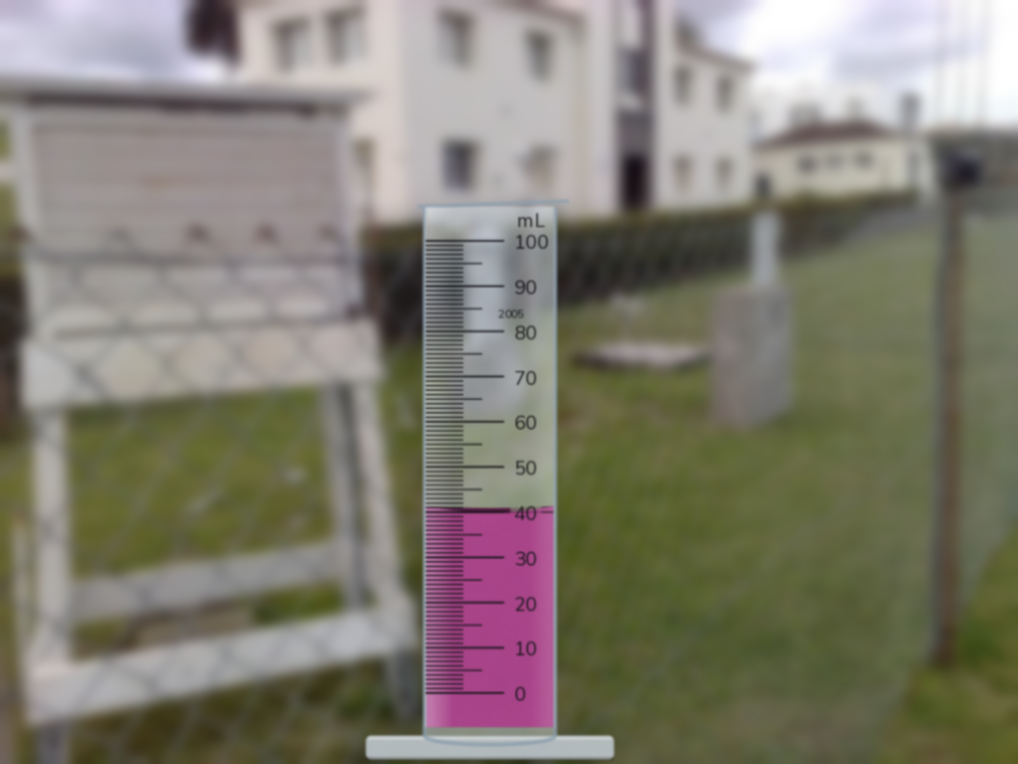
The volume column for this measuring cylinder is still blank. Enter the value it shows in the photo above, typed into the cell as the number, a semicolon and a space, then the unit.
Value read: 40; mL
